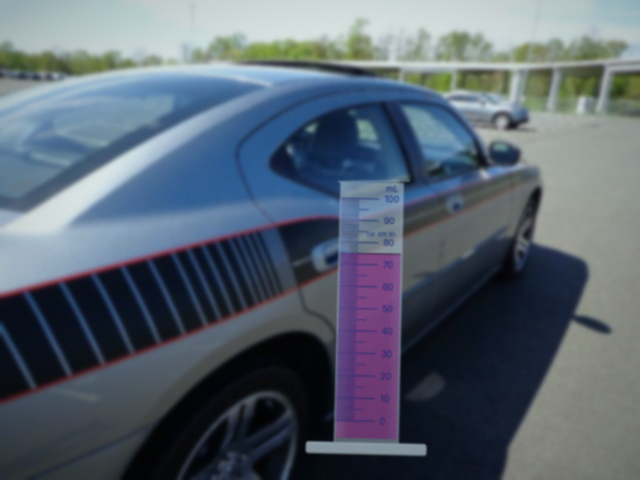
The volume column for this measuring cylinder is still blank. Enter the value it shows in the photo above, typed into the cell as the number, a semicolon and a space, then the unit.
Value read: 75; mL
